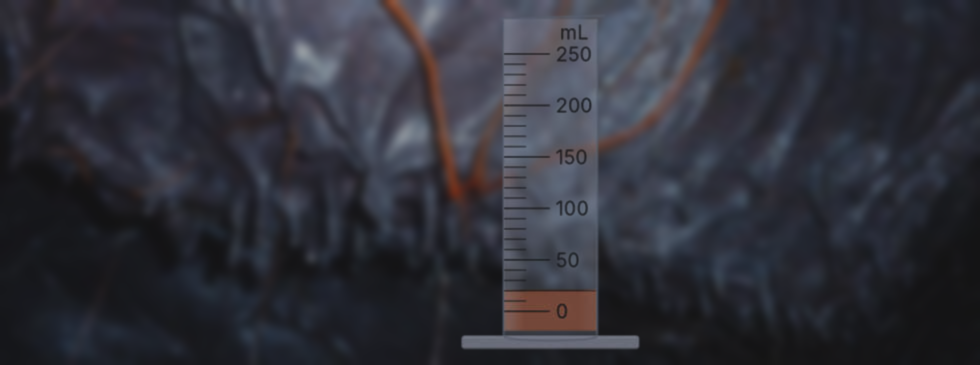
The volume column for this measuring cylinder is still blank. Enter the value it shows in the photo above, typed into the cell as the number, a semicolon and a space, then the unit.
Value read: 20; mL
